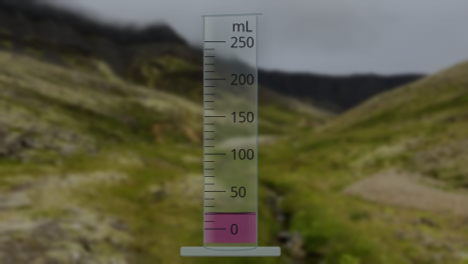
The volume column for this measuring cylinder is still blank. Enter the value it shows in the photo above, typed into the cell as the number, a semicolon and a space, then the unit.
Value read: 20; mL
